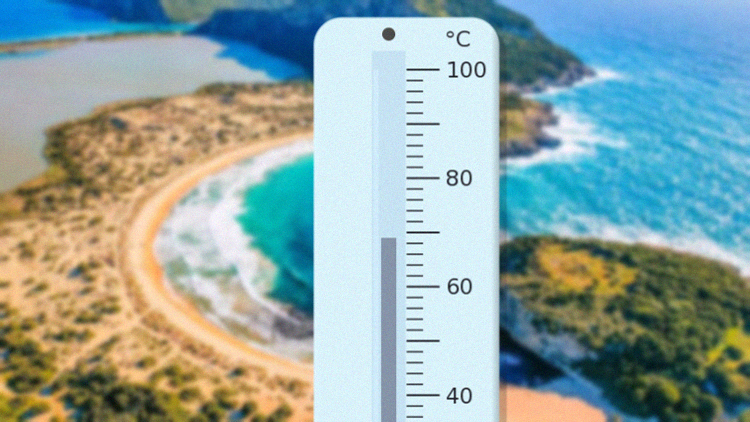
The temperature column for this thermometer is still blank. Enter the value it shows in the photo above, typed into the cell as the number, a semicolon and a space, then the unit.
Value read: 69; °C
